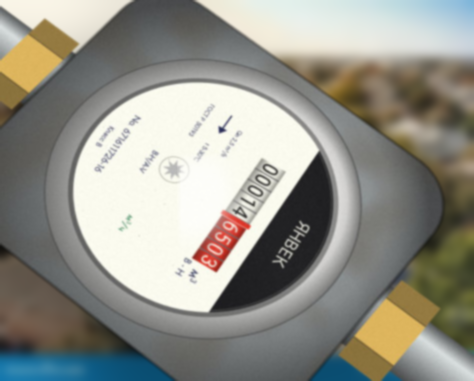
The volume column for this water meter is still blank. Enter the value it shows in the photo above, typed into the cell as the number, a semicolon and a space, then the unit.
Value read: 14.6503; m³
